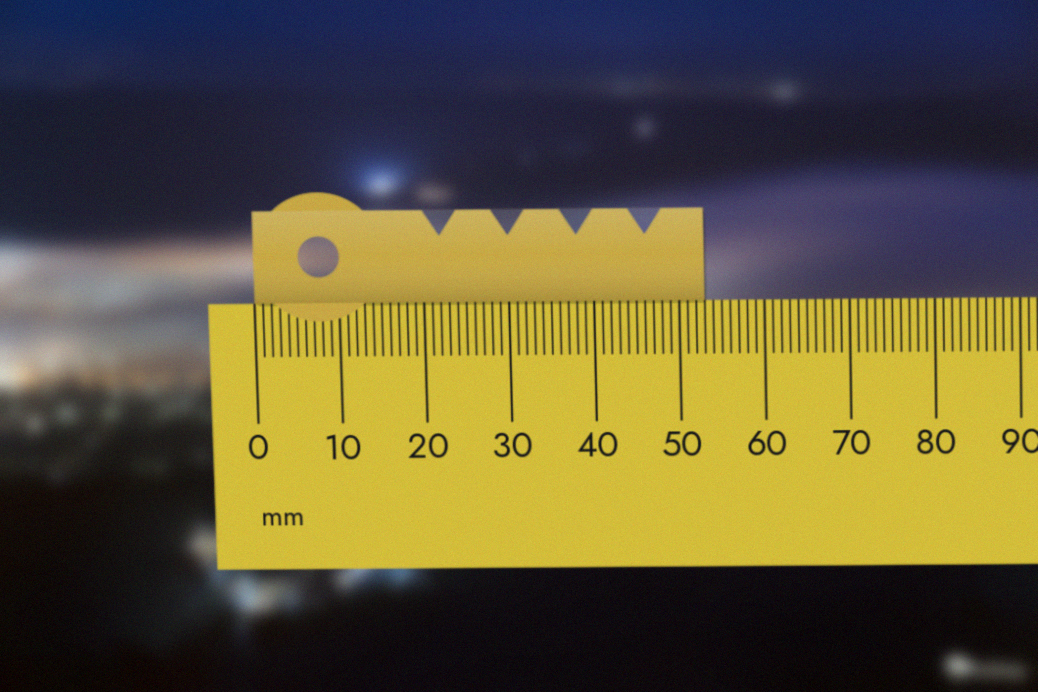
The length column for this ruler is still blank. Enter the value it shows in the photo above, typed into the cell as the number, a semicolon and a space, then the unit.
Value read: 53; mm
